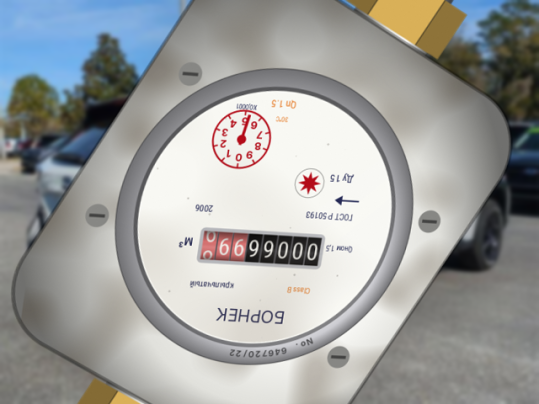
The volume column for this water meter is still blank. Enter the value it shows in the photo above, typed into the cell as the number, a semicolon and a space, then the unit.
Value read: 66.9985; m³
